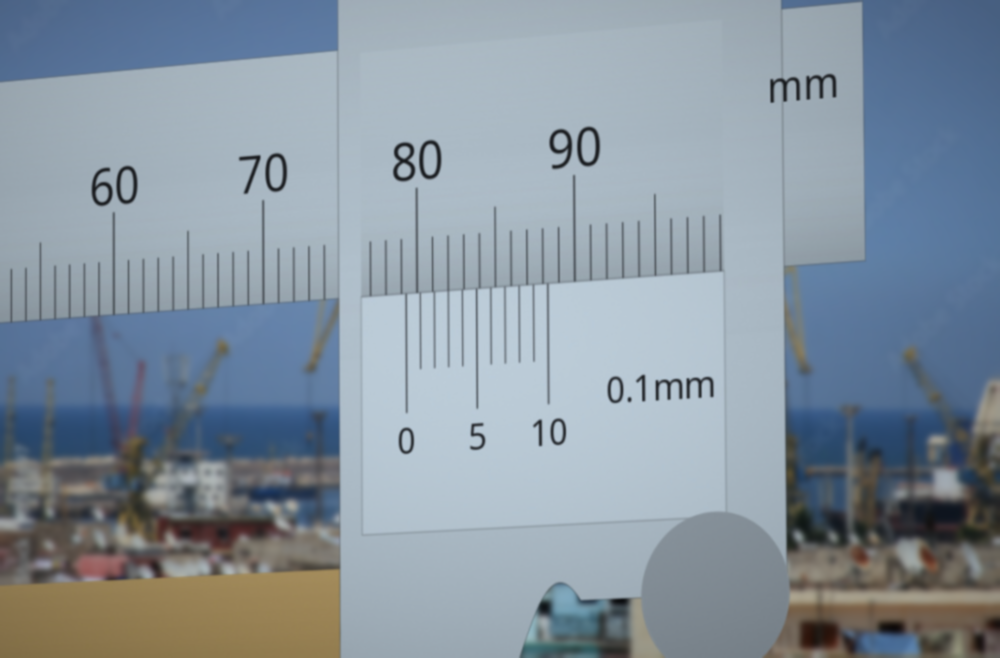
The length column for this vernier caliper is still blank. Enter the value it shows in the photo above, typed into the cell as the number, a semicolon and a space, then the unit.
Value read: 79.3; mm
